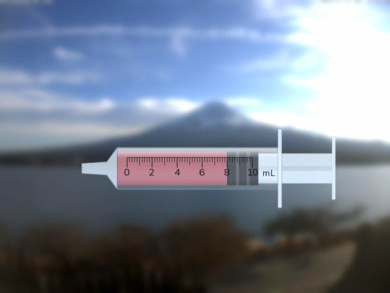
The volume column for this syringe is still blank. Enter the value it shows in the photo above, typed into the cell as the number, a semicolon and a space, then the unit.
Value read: 8; mL
